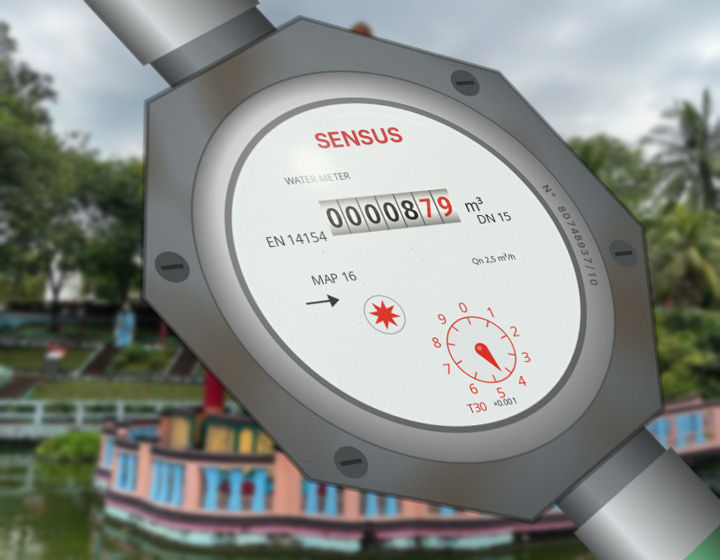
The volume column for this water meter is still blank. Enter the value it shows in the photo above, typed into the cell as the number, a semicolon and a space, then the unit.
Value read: 8.794; m³
